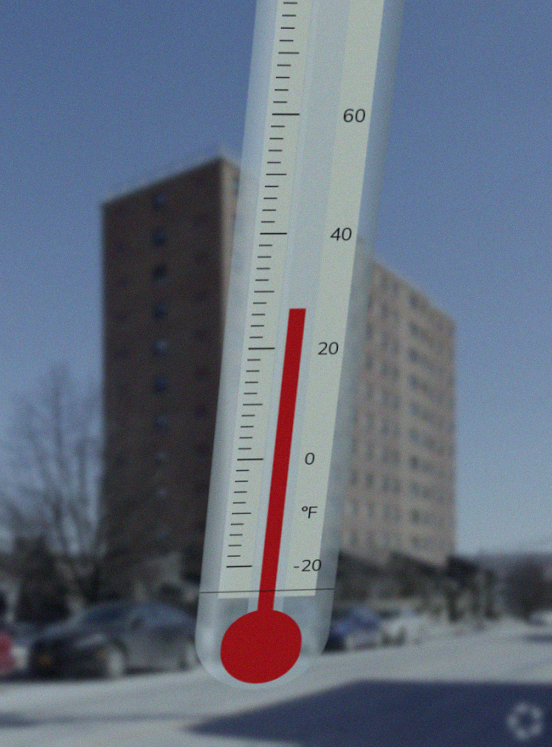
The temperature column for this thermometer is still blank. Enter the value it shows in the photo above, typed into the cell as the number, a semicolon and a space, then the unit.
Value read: 27; °F
